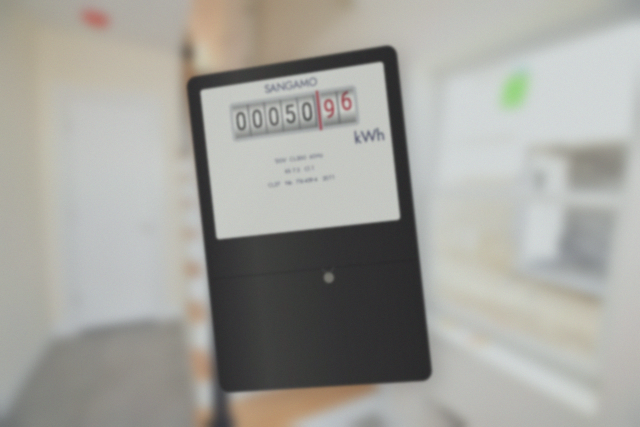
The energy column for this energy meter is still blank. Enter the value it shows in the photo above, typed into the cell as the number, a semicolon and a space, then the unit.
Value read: 50.96; kWh
